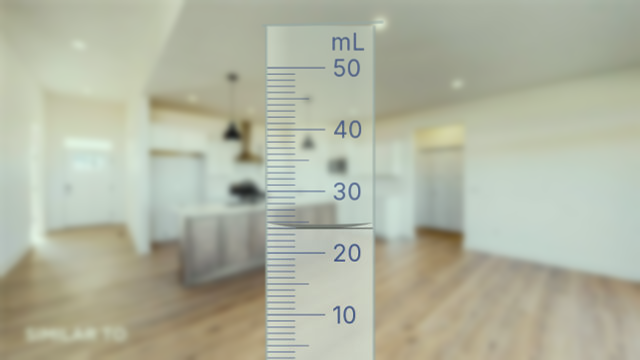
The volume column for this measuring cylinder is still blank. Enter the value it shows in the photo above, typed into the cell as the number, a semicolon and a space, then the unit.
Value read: 24; mL
